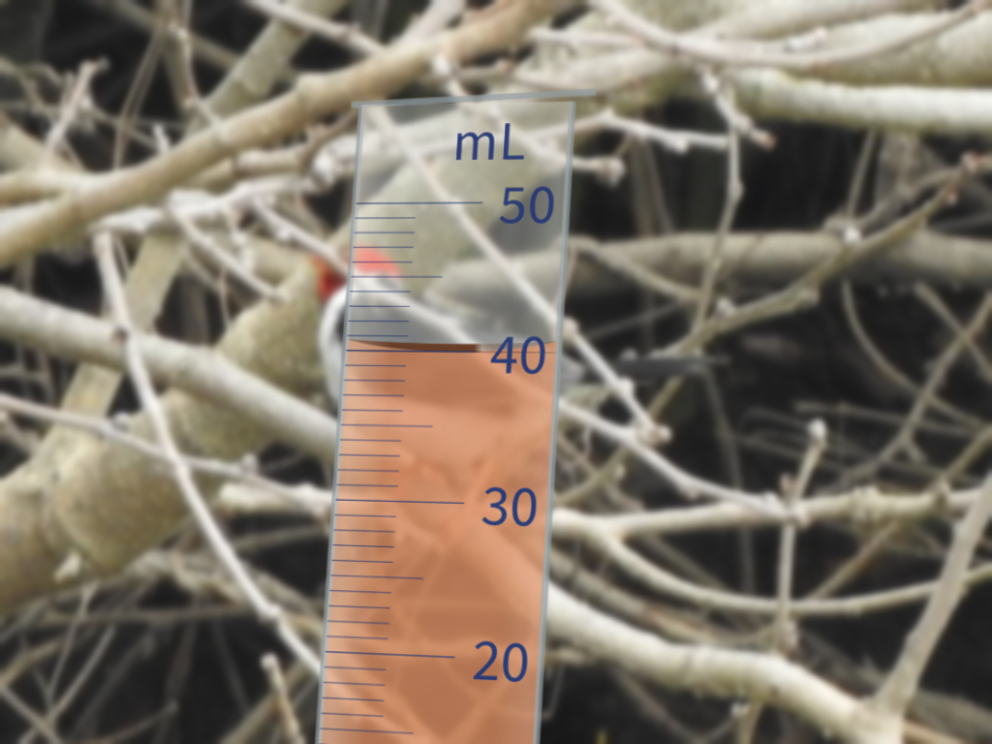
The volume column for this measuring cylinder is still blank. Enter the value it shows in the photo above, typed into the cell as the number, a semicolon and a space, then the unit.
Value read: 40; mL
